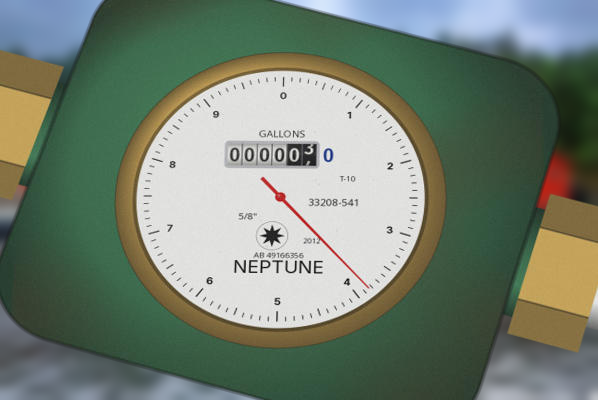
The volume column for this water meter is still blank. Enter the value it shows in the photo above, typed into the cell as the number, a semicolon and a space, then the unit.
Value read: 33.8; gal
